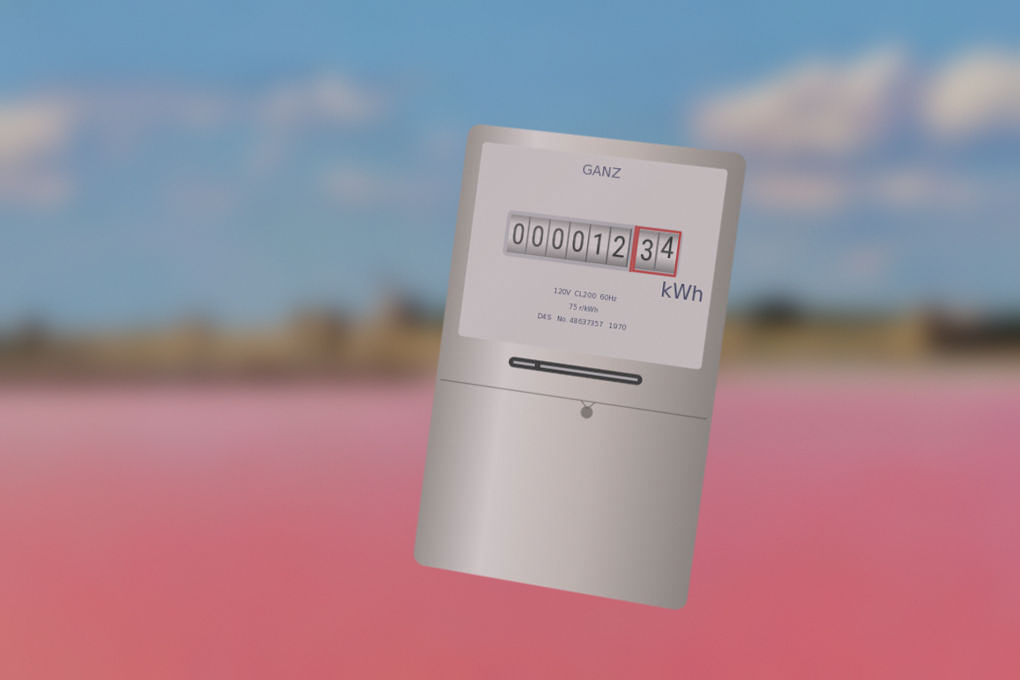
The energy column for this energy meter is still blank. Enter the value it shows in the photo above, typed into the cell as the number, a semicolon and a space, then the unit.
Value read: 12.34; kWh
